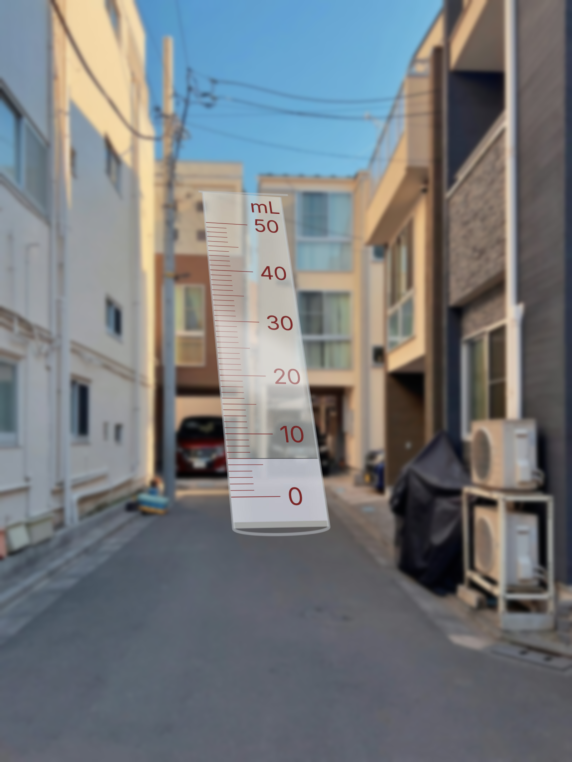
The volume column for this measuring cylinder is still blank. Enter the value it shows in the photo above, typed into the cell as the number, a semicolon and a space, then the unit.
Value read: 6; mL
